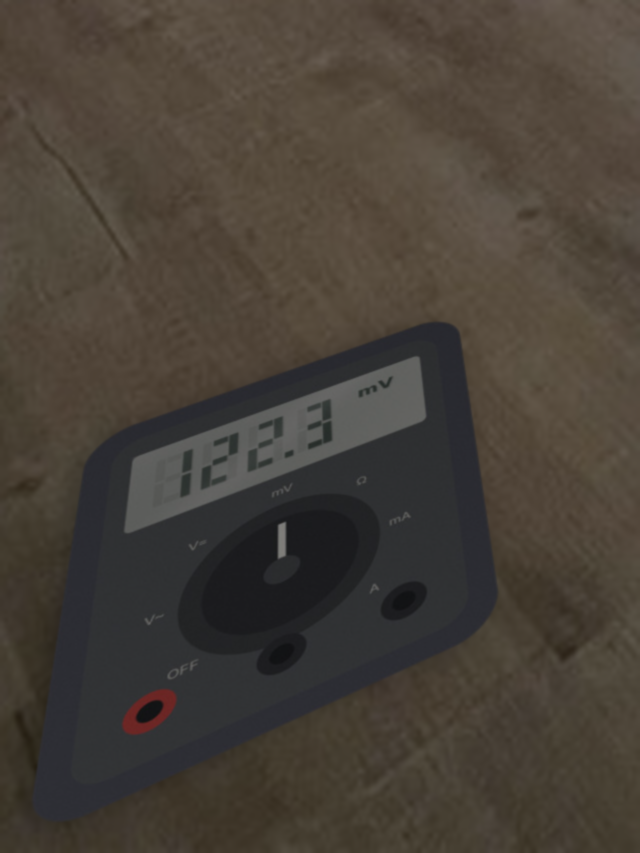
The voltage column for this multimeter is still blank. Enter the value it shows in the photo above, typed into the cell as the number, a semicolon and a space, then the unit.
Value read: 122.3; mV
